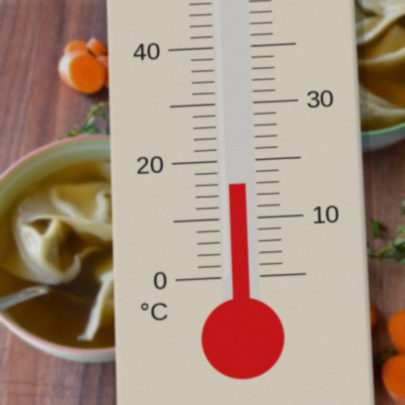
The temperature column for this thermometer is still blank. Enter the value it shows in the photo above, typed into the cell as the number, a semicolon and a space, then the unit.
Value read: 16; °C
